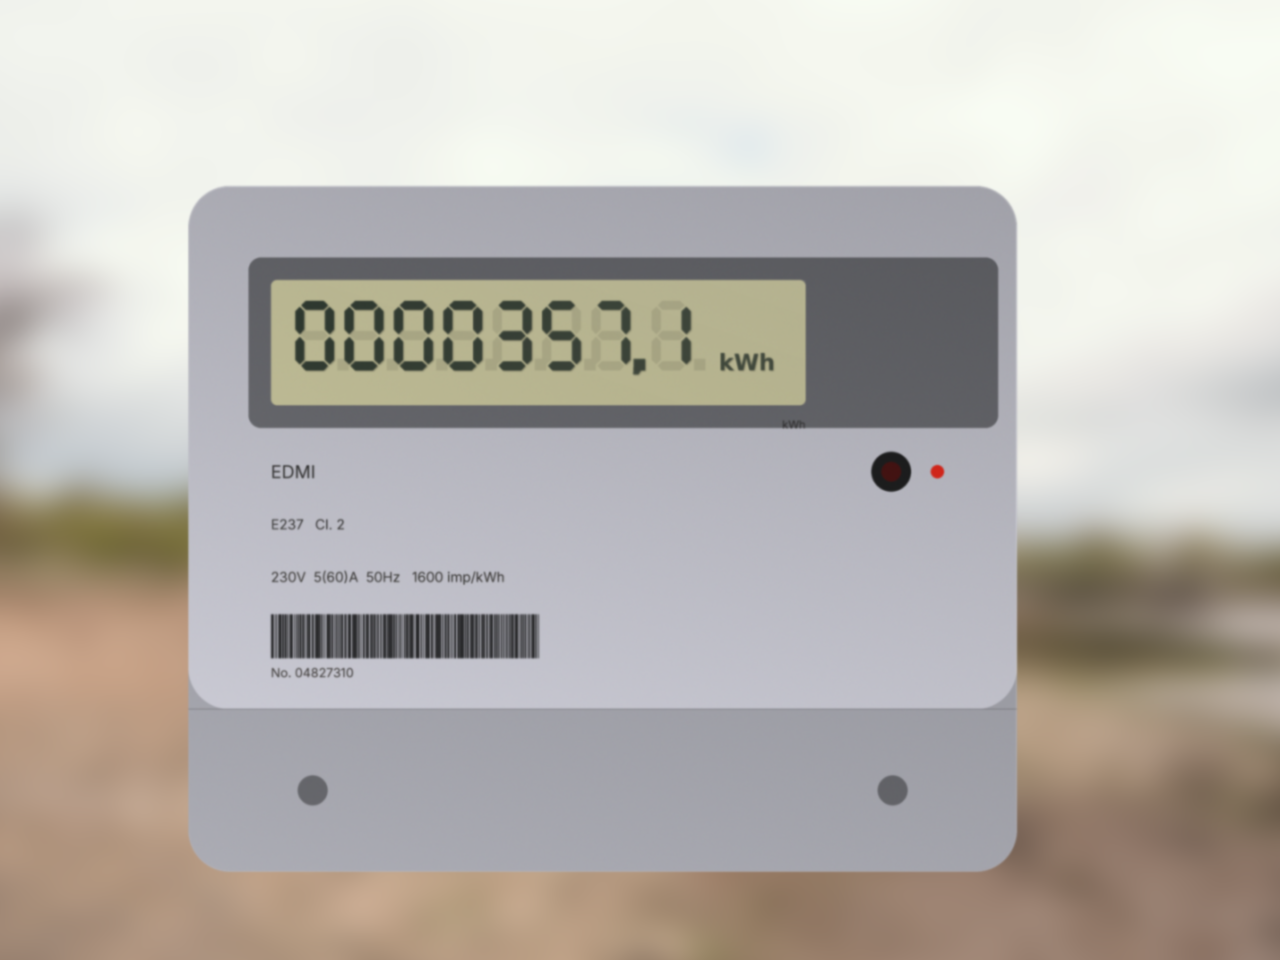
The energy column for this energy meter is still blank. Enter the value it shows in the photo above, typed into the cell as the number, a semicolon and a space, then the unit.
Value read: 357.1; kWh
